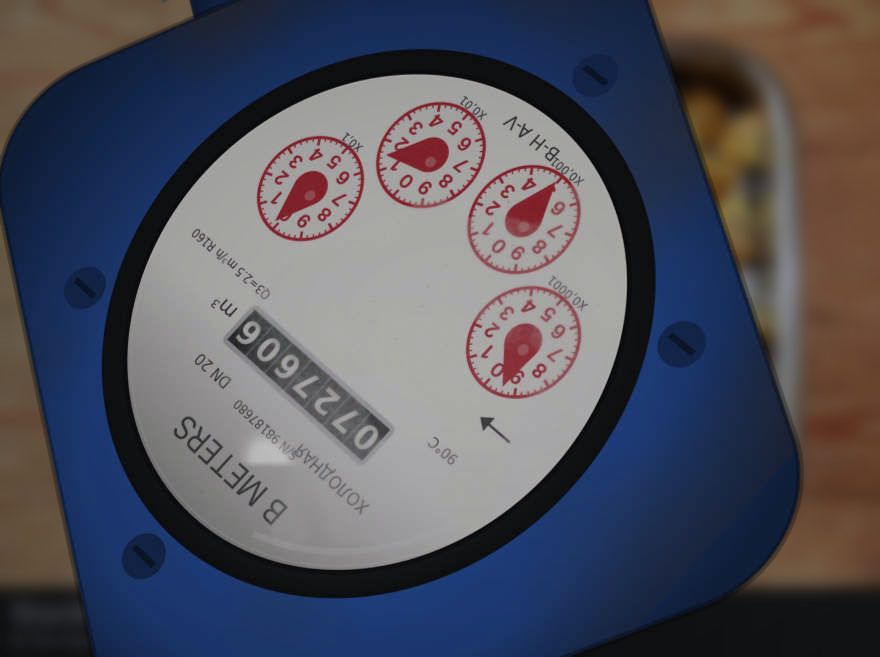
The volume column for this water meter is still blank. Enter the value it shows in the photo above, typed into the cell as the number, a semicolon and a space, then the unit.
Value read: 727606.0149; m³
